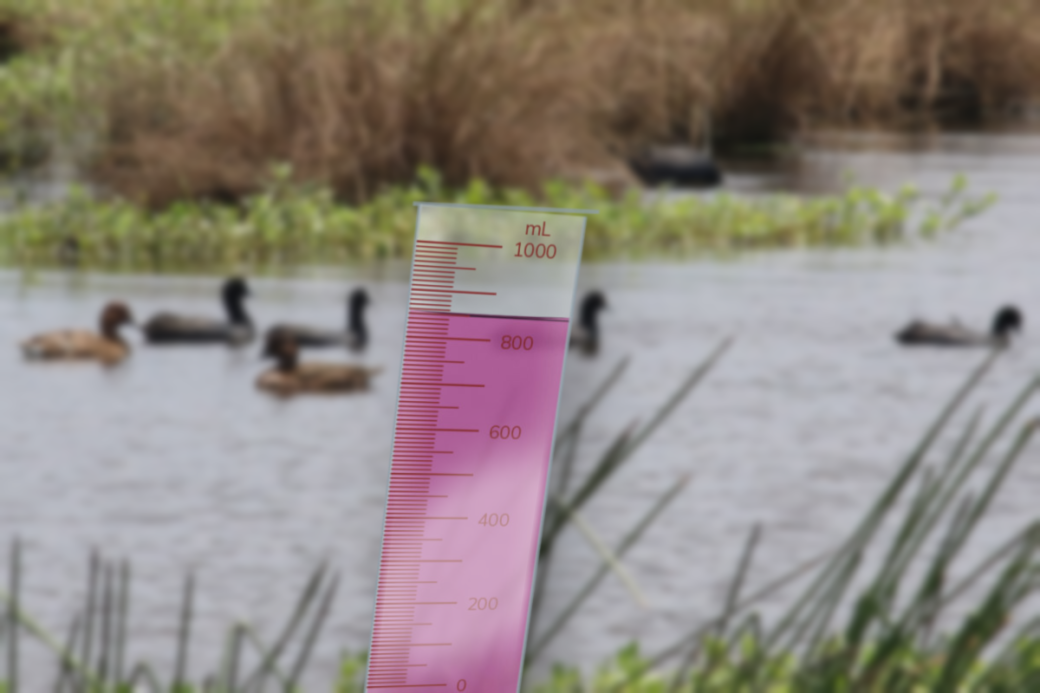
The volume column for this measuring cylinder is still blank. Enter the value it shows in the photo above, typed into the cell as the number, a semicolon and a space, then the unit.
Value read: 850; mL
